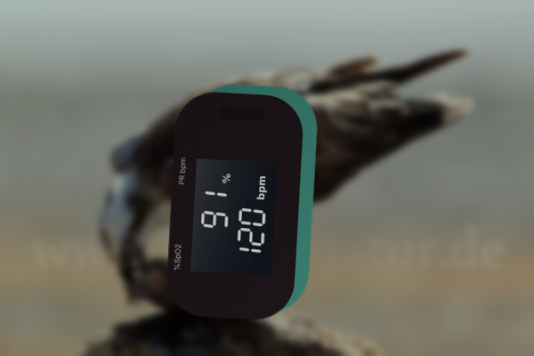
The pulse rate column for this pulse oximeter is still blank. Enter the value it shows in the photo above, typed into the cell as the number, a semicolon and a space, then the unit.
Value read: 120; bpm
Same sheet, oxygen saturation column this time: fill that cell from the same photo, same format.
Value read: 91; %
